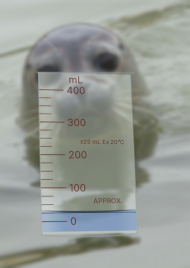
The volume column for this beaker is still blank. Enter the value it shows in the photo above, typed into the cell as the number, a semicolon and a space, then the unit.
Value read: 25; mL
